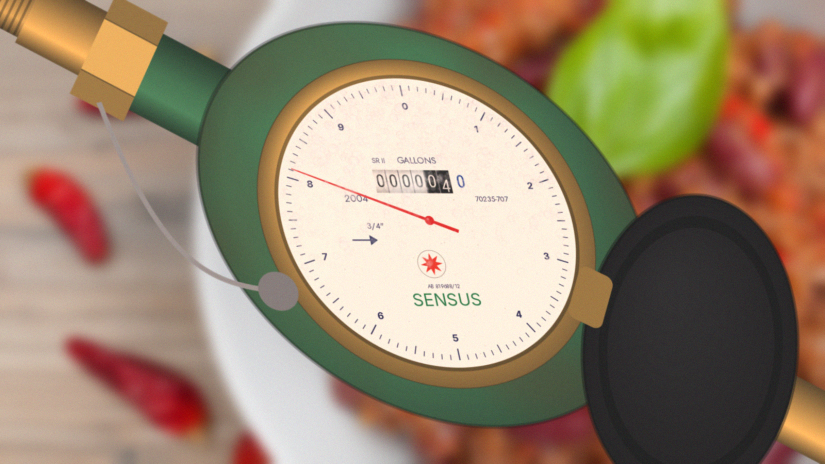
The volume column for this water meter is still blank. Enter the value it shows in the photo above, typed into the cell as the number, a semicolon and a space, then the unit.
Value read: 38.1; gal
